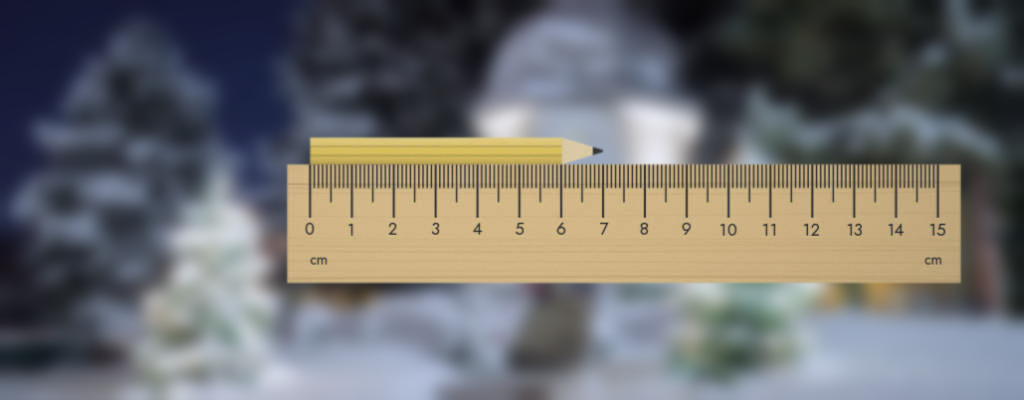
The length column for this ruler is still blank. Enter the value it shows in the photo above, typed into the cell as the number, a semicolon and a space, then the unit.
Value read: 7; cm
